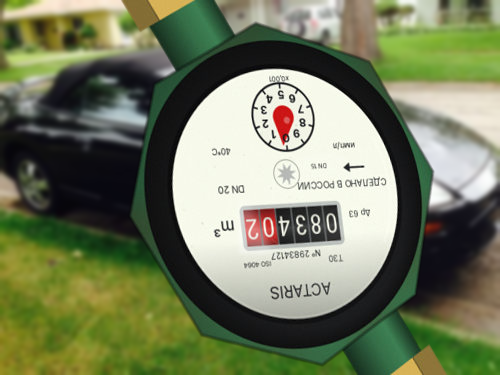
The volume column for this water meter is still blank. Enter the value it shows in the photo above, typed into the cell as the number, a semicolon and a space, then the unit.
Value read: 834.020; m³
